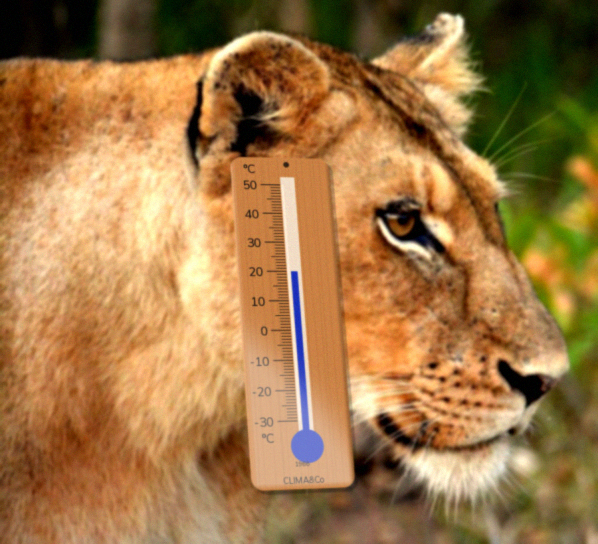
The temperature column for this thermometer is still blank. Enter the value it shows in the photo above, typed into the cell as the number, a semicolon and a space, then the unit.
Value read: 20; °C
